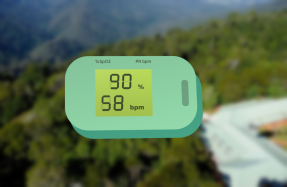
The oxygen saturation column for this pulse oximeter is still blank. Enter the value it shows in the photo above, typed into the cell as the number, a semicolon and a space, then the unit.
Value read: 90; %
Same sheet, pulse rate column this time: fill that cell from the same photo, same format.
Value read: 58; bpm
